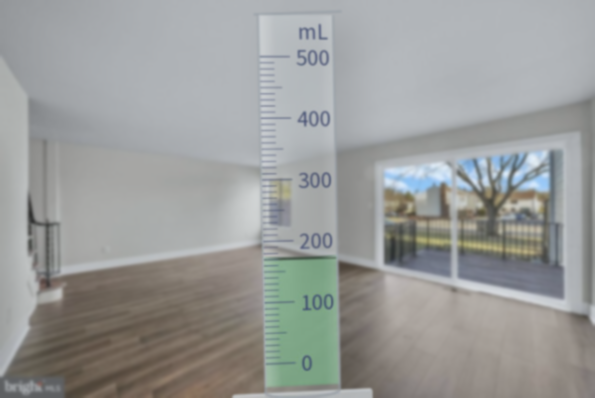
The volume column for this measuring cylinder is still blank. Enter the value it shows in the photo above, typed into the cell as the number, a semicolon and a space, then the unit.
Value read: 170; mL
